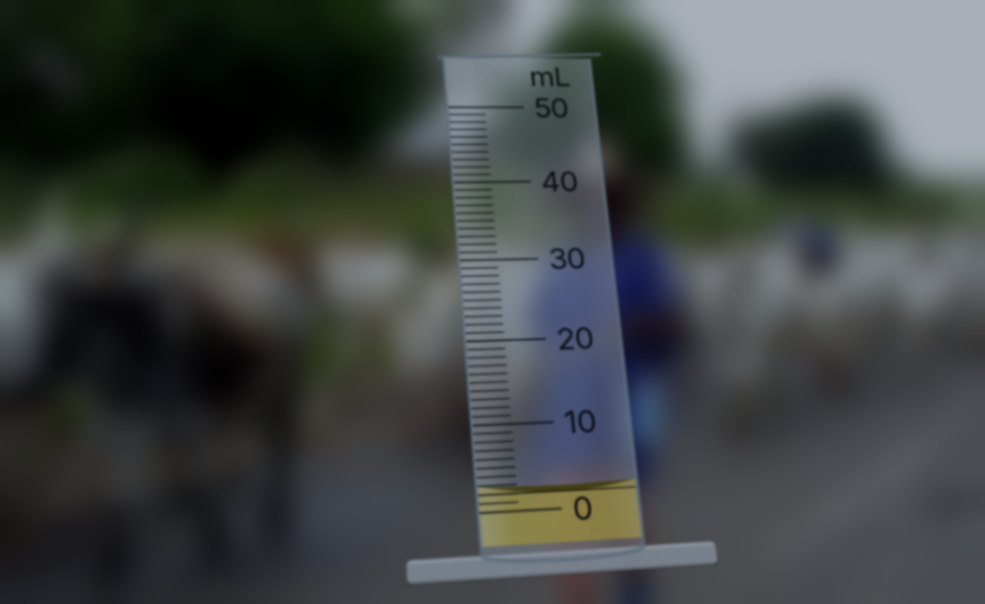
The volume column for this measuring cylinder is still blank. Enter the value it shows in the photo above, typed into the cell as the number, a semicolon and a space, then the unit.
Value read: 2; mL
